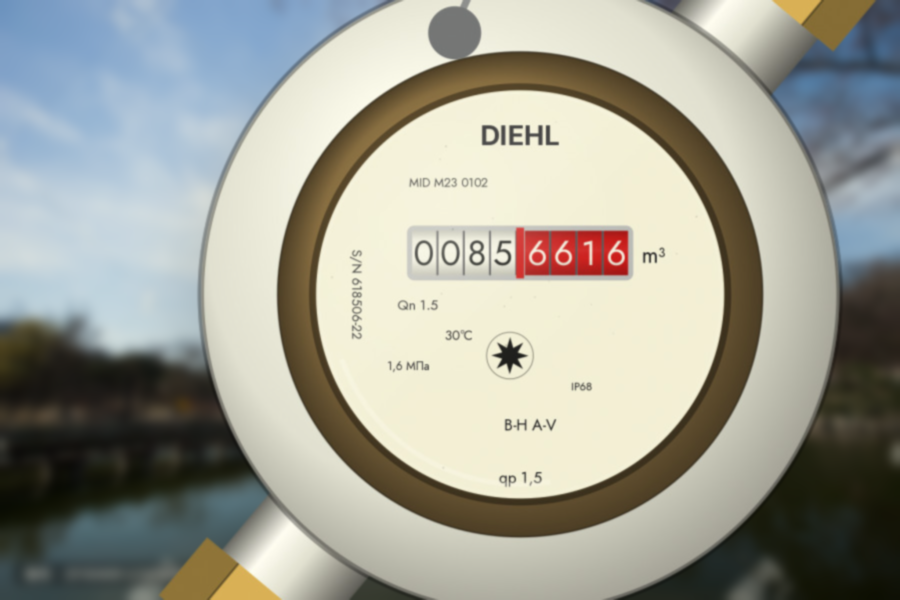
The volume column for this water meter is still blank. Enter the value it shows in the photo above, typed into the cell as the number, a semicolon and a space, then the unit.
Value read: 85.6616; m³
